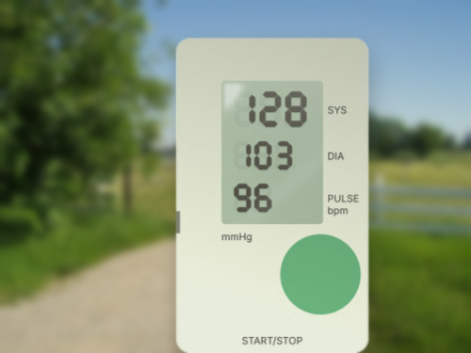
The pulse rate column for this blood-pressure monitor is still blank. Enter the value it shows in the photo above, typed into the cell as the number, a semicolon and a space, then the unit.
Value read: 96; bpm
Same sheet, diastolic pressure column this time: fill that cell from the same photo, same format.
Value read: 103; mmHg
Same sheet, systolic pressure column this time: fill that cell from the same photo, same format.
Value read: 128; mmHg
